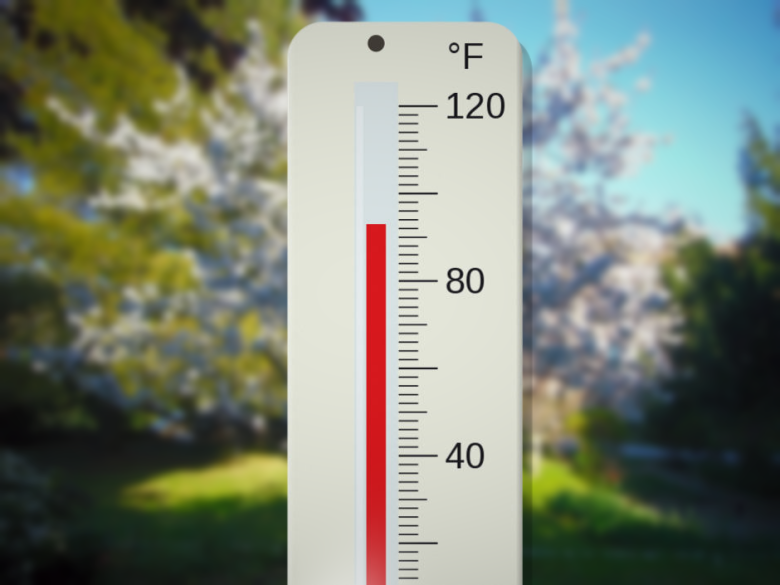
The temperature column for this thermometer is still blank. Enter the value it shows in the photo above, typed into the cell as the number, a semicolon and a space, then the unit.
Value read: 93; °F
